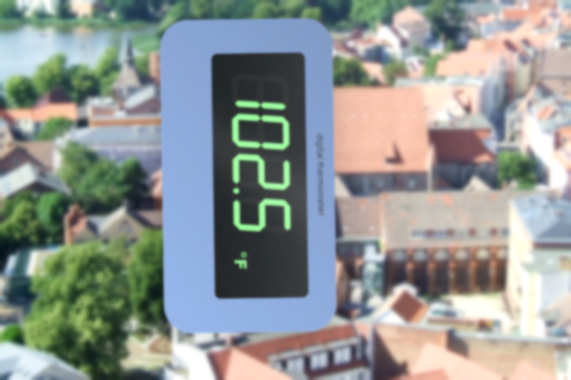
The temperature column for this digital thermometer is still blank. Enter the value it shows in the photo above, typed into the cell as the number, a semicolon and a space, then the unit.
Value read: 102.5; °F
